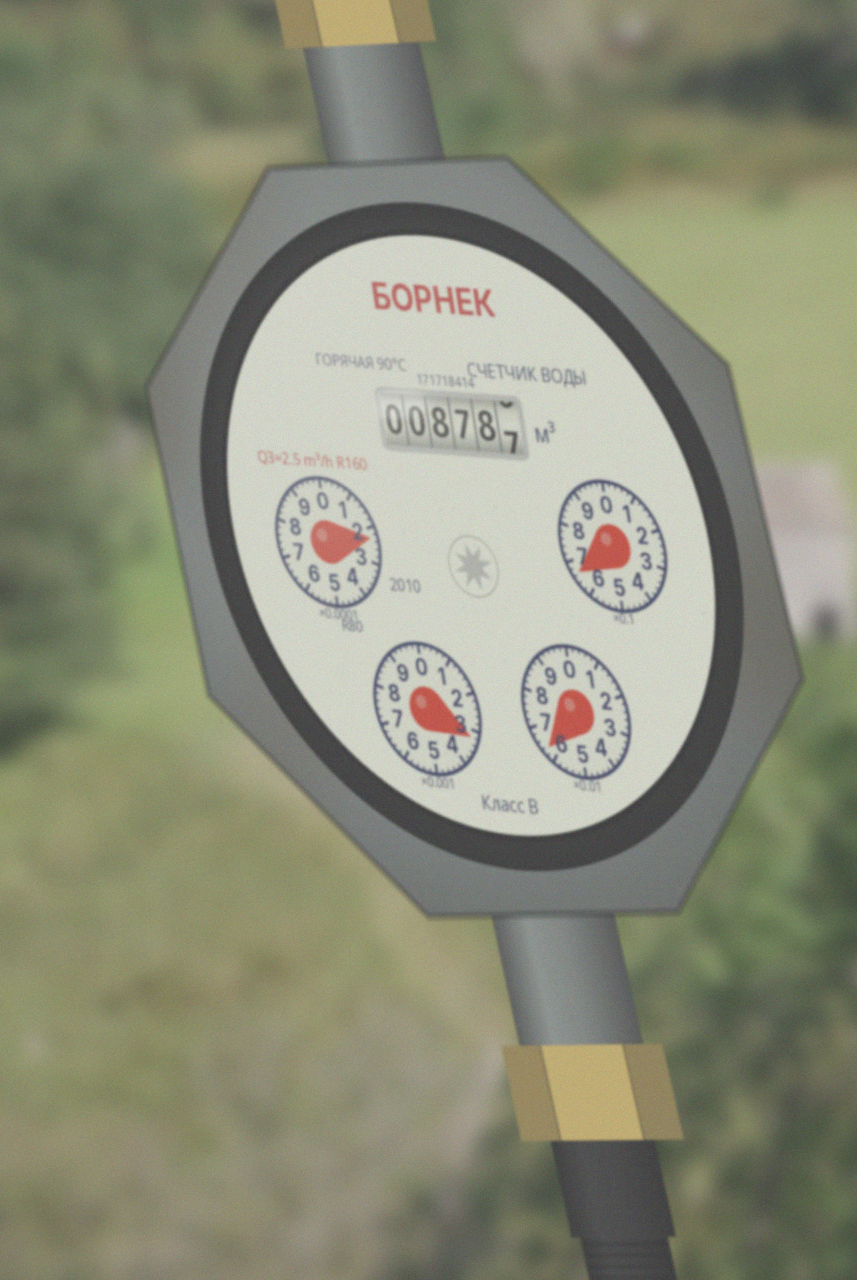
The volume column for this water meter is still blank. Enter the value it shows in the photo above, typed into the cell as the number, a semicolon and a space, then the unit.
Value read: 8786.6632; m³
